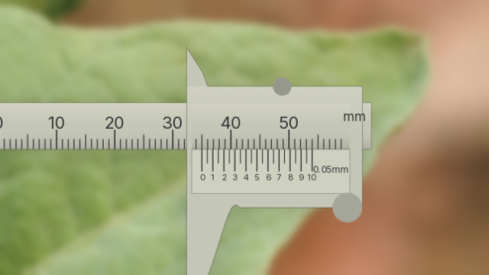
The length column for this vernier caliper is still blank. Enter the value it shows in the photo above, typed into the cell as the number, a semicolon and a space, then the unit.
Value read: 35.0; mm
